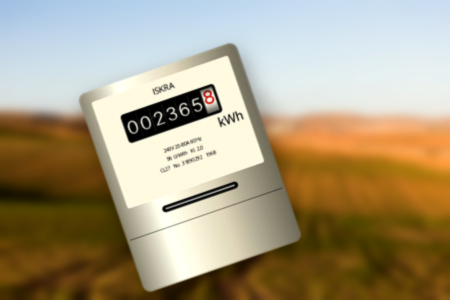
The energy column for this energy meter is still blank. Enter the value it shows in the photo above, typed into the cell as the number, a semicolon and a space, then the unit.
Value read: 2365.8; kWh
